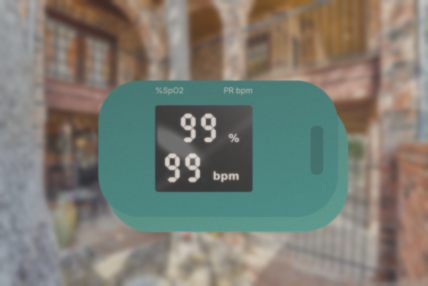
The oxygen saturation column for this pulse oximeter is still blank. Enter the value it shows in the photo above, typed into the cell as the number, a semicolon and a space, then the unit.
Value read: 99; %
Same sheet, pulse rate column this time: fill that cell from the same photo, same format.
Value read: 99; bpm
